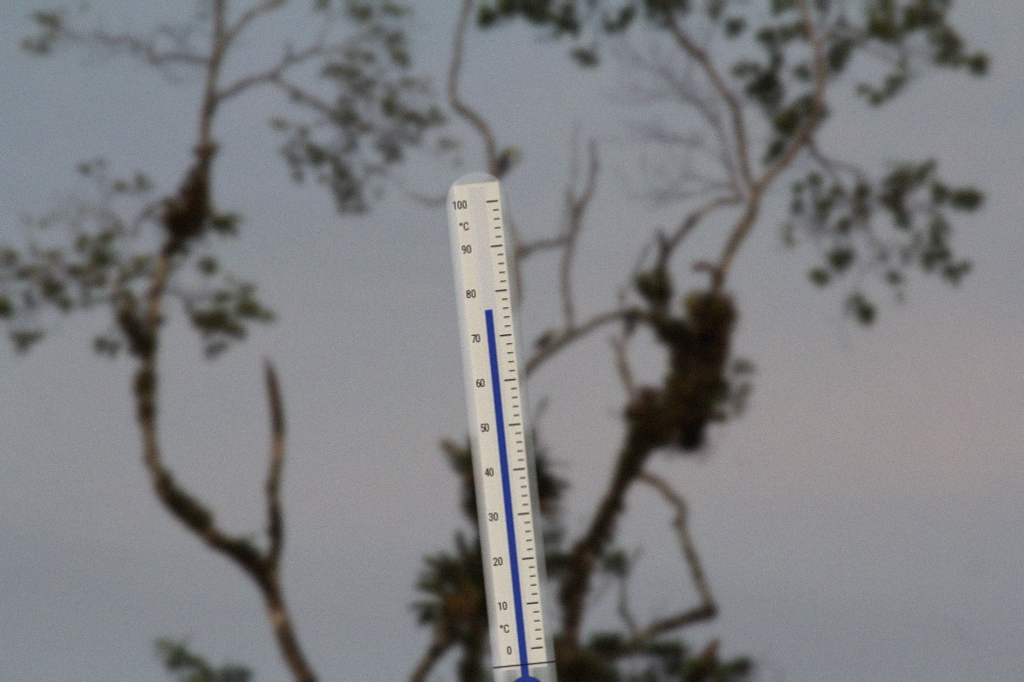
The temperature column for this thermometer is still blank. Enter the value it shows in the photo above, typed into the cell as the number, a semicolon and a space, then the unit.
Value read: 76; °C
